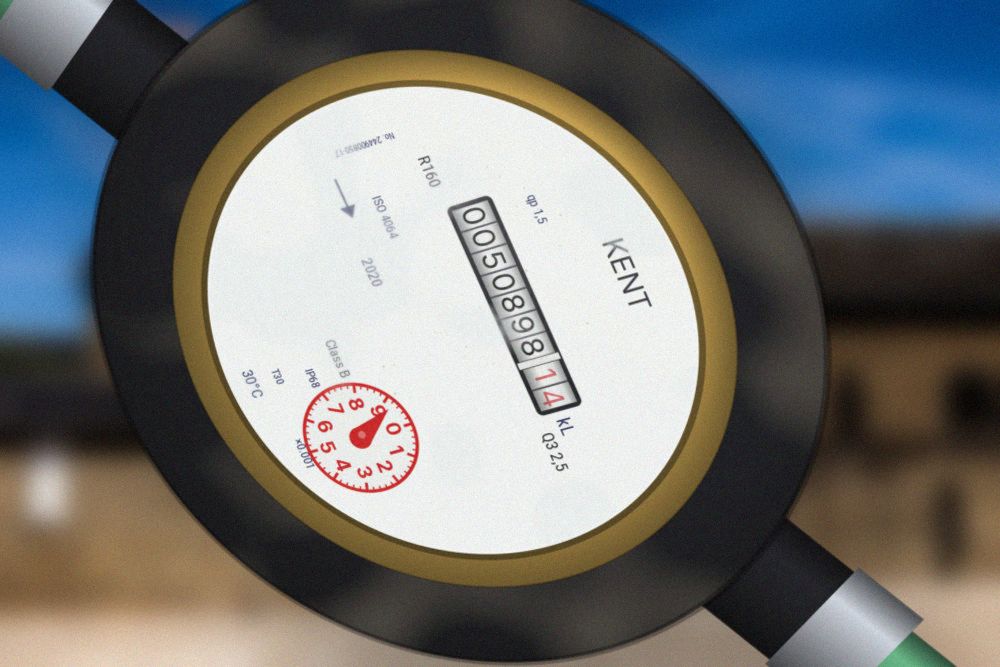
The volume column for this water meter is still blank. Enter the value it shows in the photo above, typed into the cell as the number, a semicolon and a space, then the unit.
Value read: 50898.139; kL
